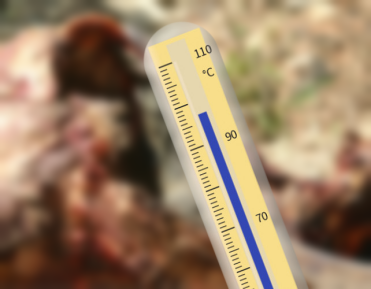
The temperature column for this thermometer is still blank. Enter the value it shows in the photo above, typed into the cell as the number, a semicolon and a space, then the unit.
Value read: 97; °C
